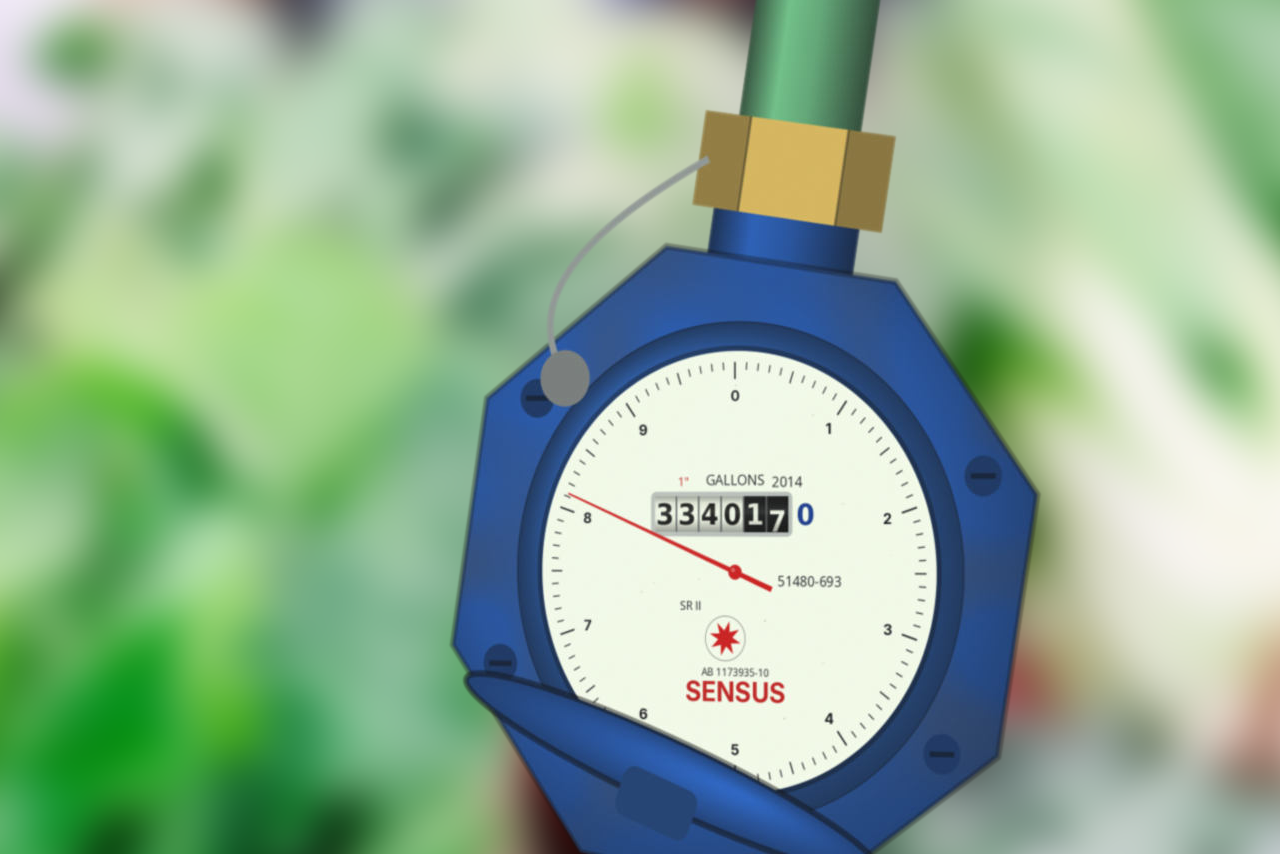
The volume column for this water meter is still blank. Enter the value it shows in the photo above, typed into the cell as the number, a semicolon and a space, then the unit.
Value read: 3340168.1; gal
